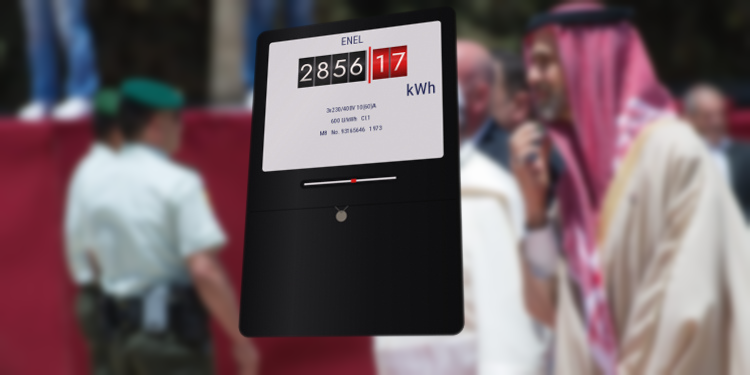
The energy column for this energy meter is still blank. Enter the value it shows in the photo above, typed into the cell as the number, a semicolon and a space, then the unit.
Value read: 2856.17; kWh
